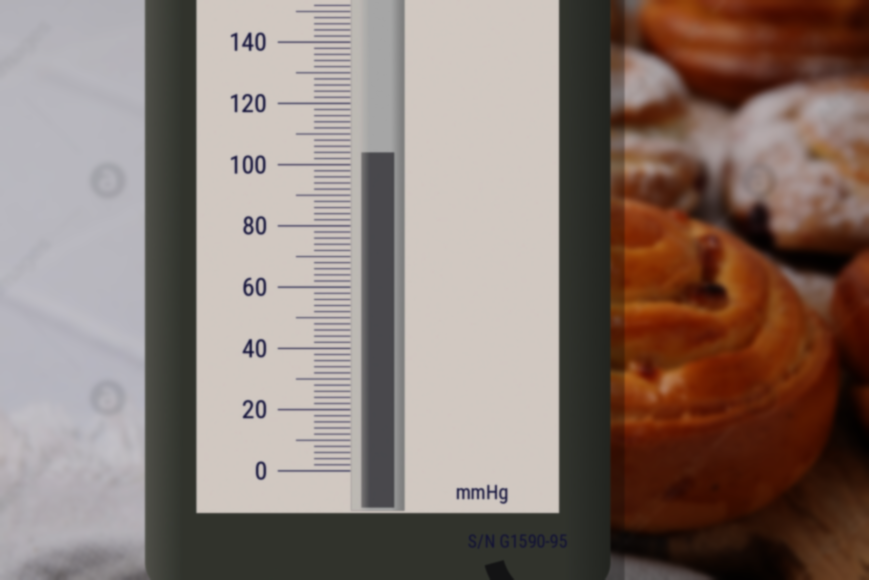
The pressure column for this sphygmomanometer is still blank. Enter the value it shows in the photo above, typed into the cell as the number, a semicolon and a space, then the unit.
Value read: 104; mmHg
